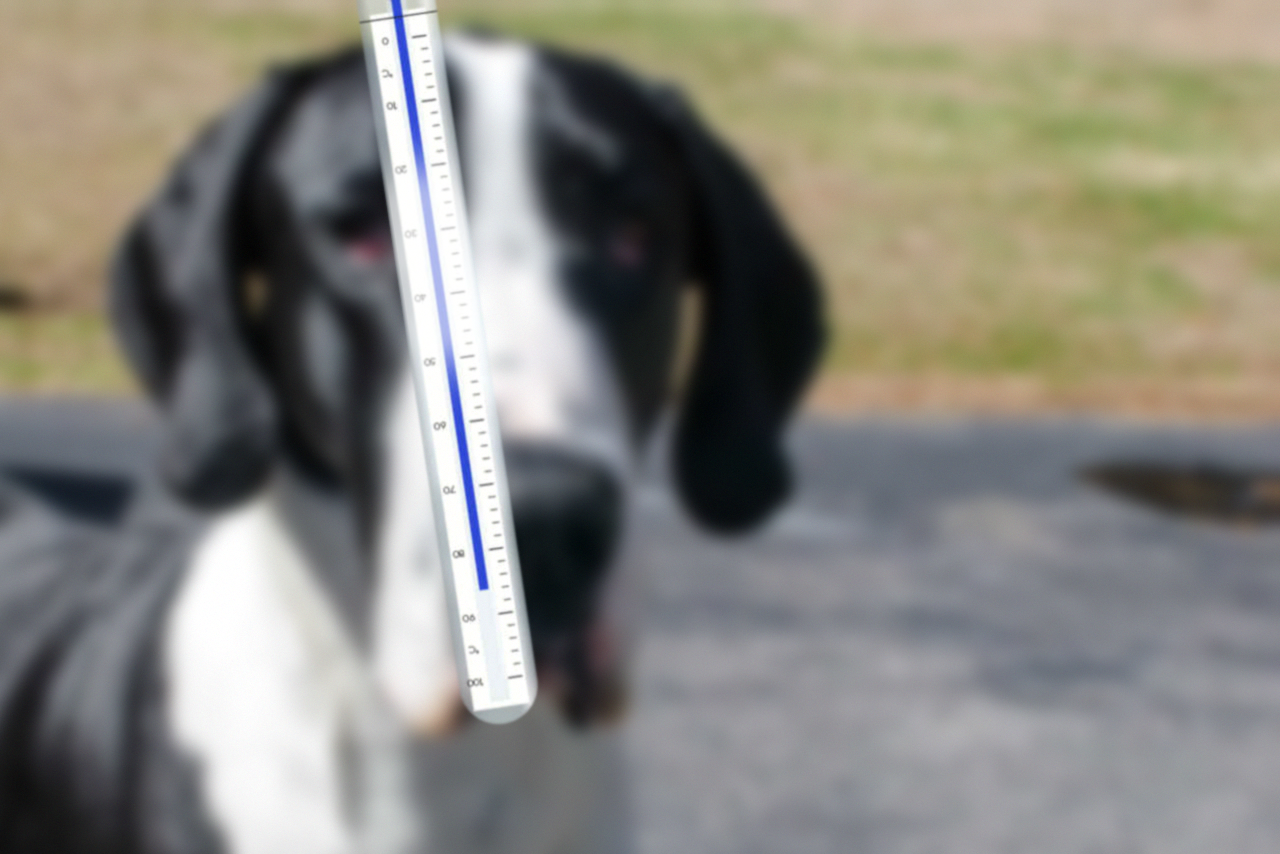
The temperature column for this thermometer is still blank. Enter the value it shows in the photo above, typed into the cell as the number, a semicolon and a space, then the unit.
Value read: 86; °C
